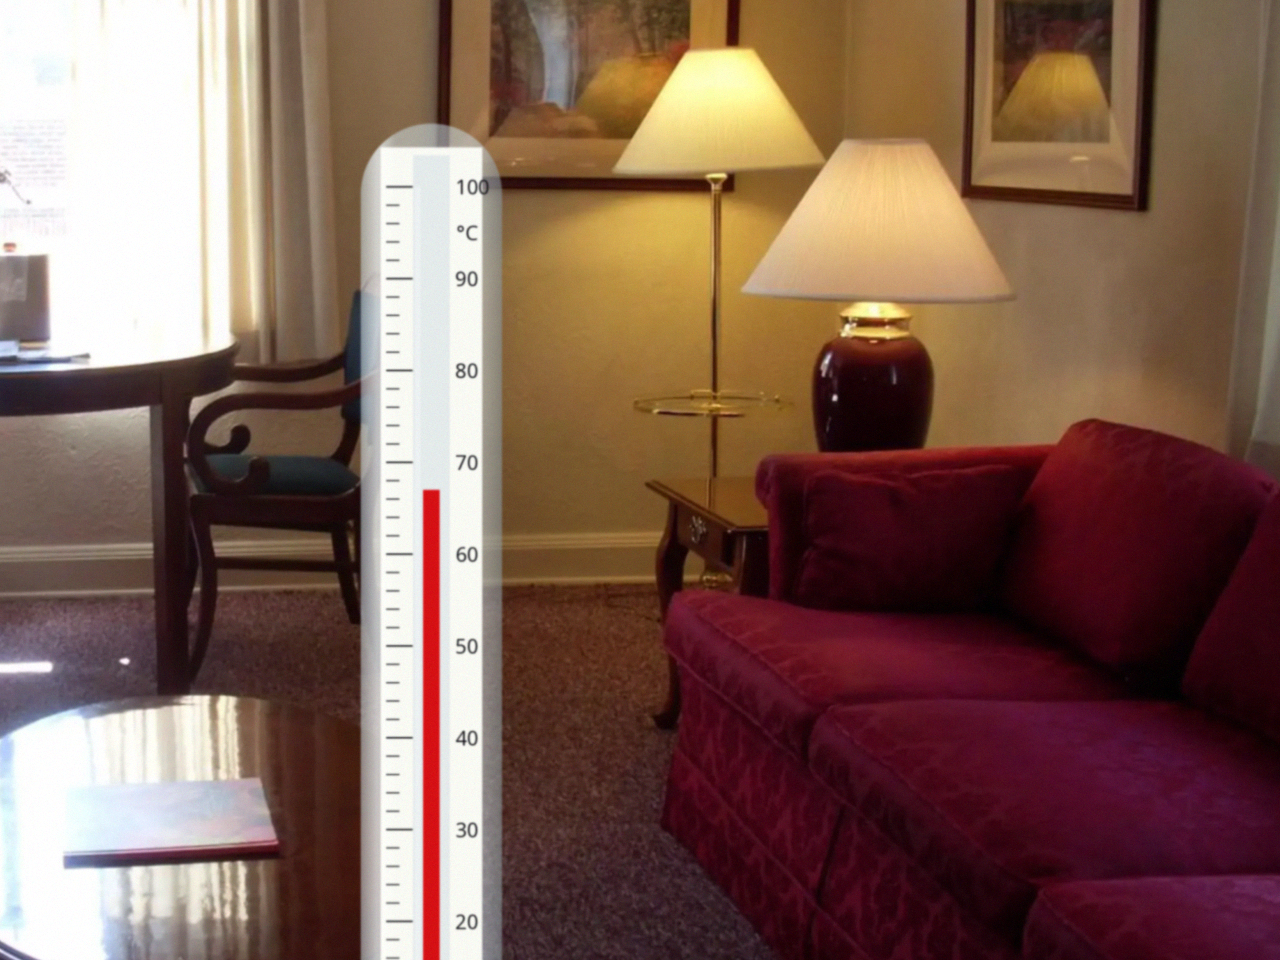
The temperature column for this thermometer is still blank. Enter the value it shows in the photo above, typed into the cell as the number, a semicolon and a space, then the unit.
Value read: 67; °C
